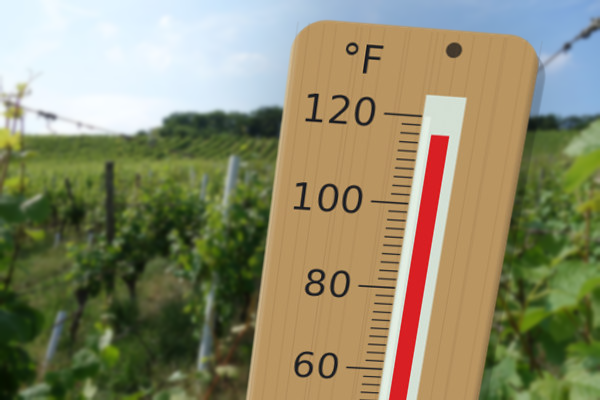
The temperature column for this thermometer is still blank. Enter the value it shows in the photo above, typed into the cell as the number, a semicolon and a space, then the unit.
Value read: 116; °F
